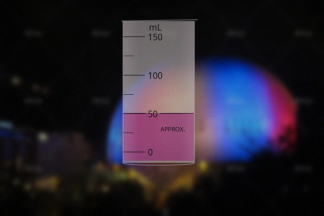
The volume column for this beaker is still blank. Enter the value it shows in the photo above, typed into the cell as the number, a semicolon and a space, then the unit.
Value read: 50; mL
